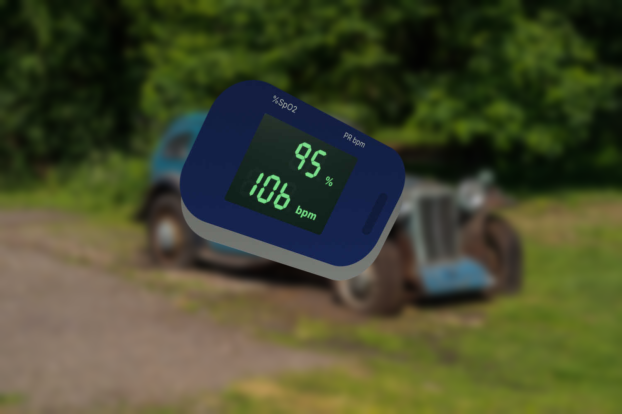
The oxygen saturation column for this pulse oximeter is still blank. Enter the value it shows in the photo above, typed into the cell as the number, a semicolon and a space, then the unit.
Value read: 95; %
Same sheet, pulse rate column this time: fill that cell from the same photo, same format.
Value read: 106; bpm
